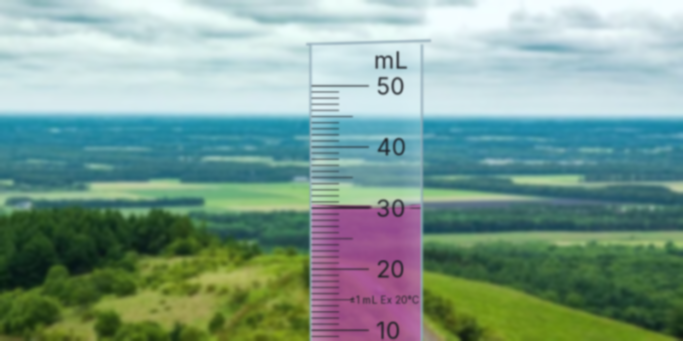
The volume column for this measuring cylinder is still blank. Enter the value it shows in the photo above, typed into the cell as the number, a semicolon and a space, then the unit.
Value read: 30; mL
